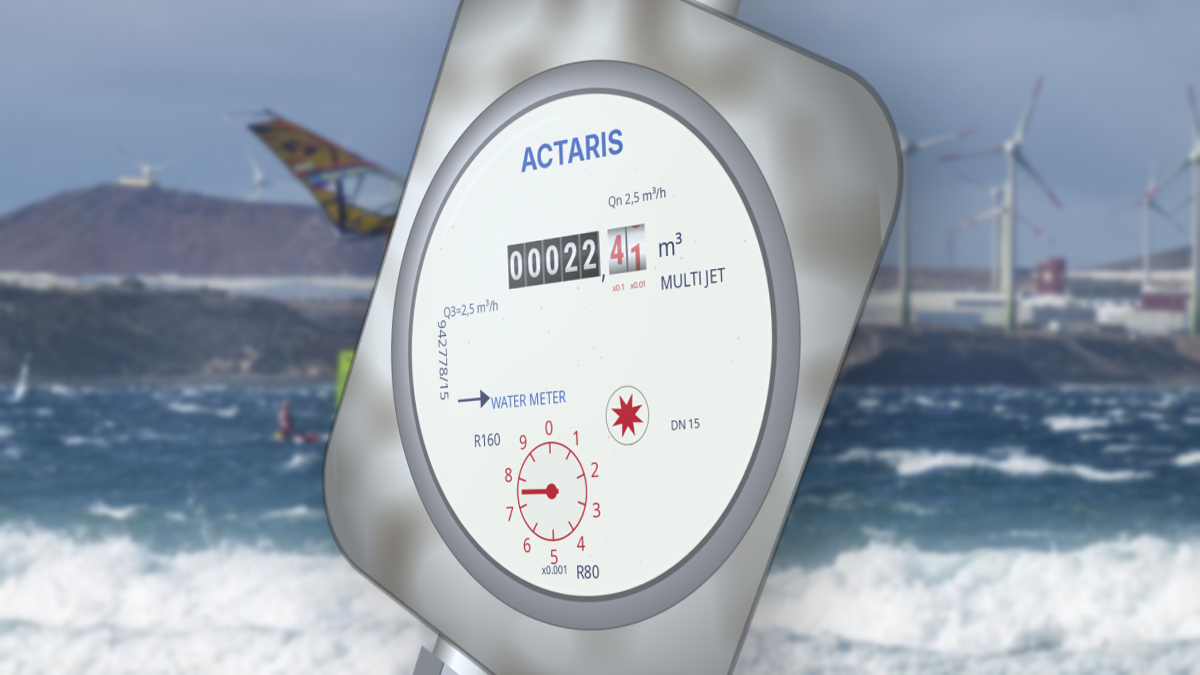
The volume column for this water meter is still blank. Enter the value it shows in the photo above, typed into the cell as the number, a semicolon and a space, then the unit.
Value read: 22.407; m³
